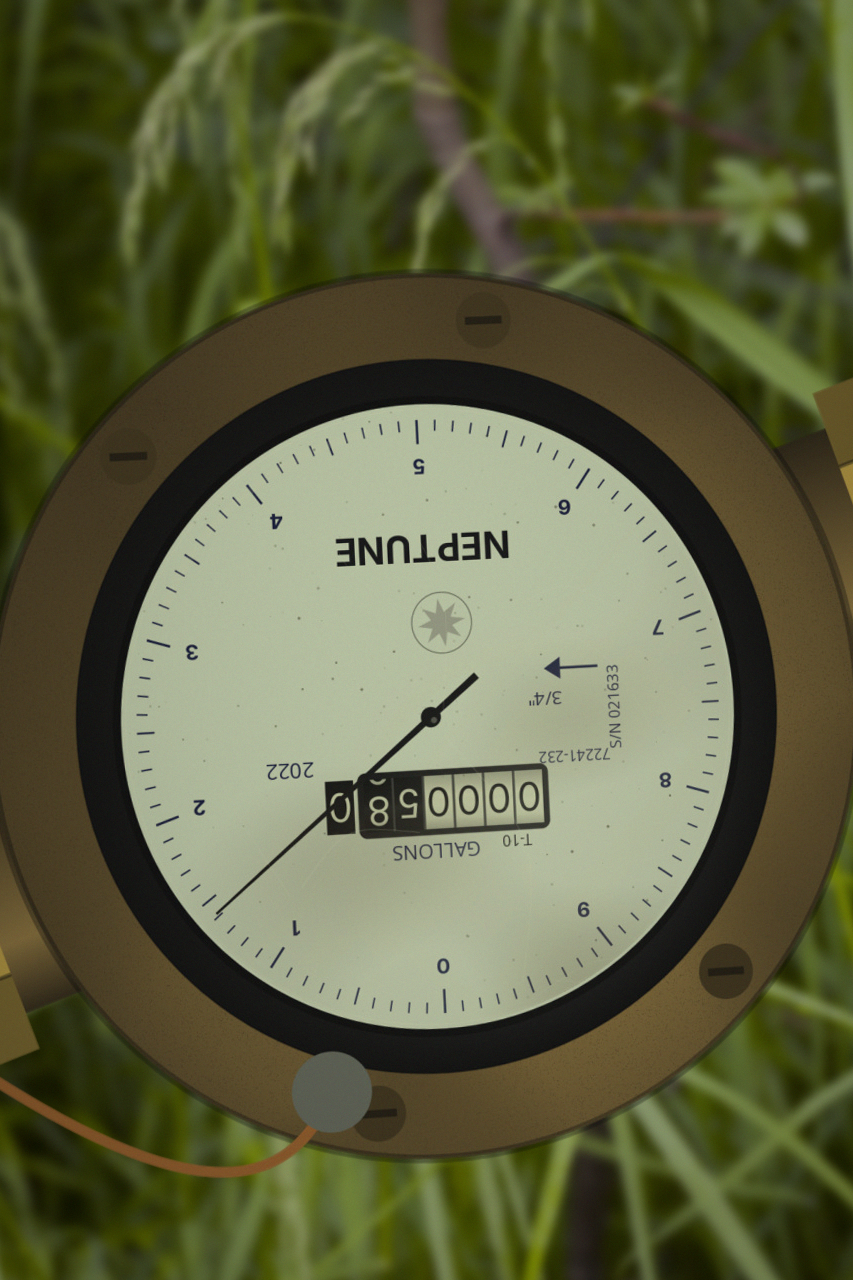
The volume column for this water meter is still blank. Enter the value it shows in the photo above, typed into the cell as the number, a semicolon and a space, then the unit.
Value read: 581.4; gal
